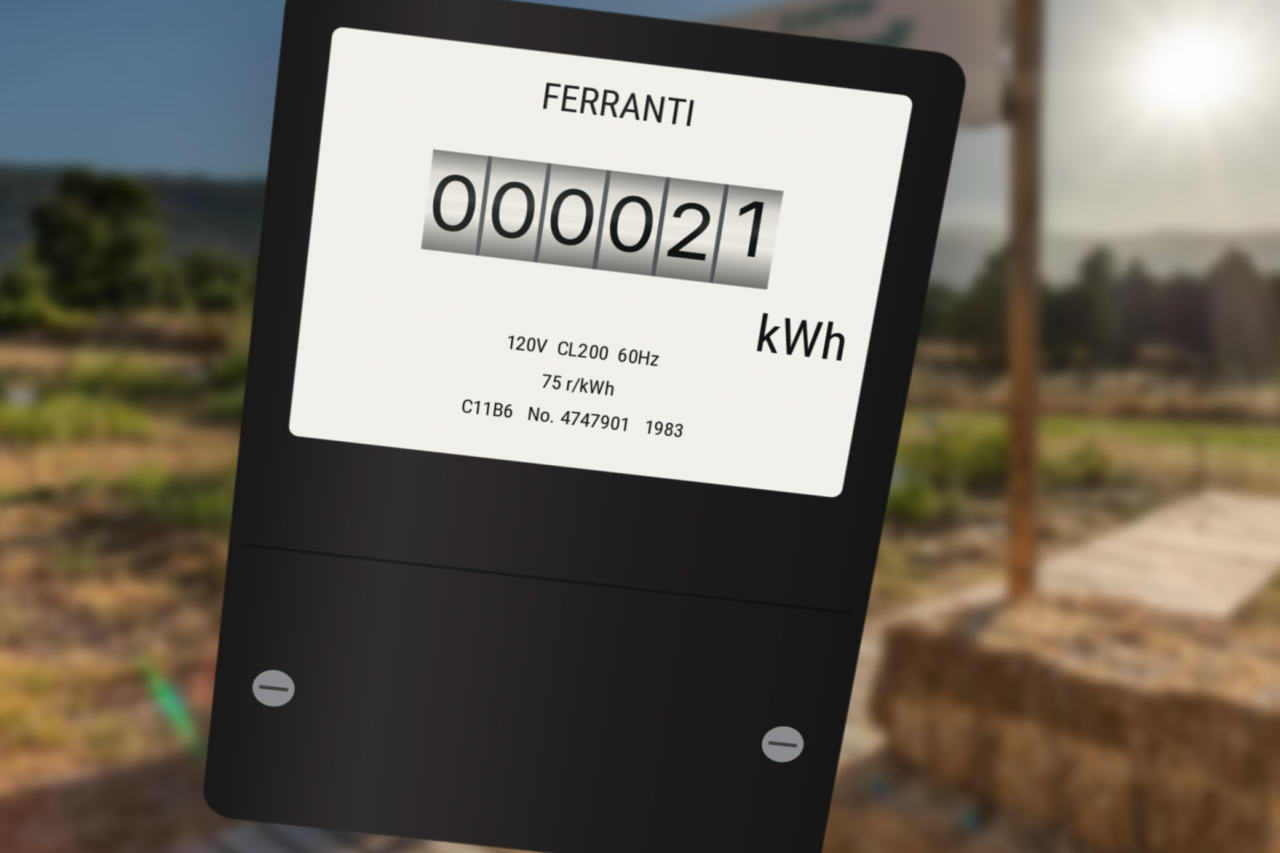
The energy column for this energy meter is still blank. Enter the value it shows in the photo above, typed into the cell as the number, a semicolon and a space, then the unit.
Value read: 21; kWh
